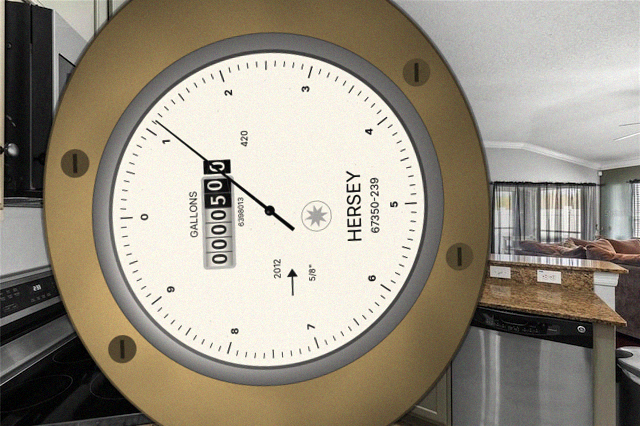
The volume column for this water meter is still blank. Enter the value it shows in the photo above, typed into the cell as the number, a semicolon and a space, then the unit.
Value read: 501.1; gal
